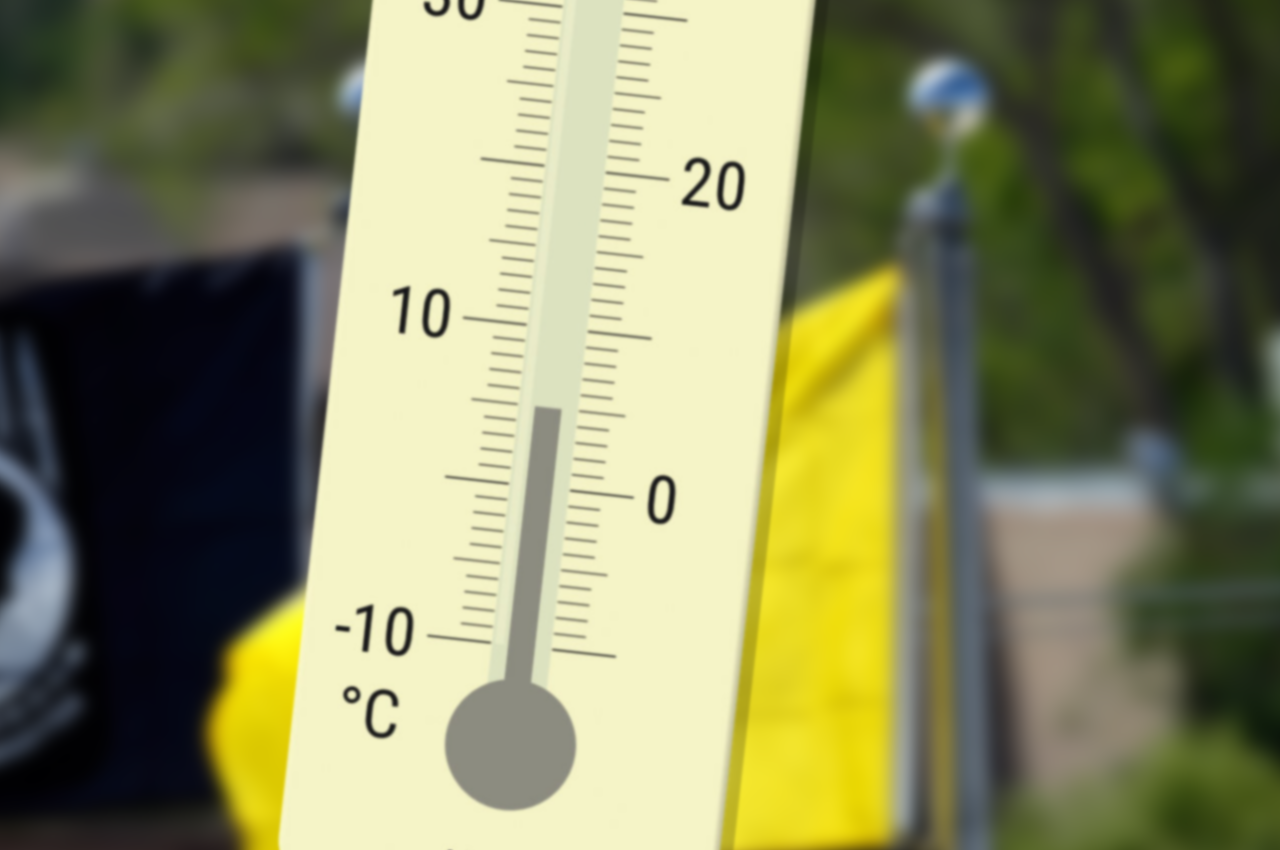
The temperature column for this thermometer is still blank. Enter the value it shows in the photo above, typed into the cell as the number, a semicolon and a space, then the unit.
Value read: 5; °C
